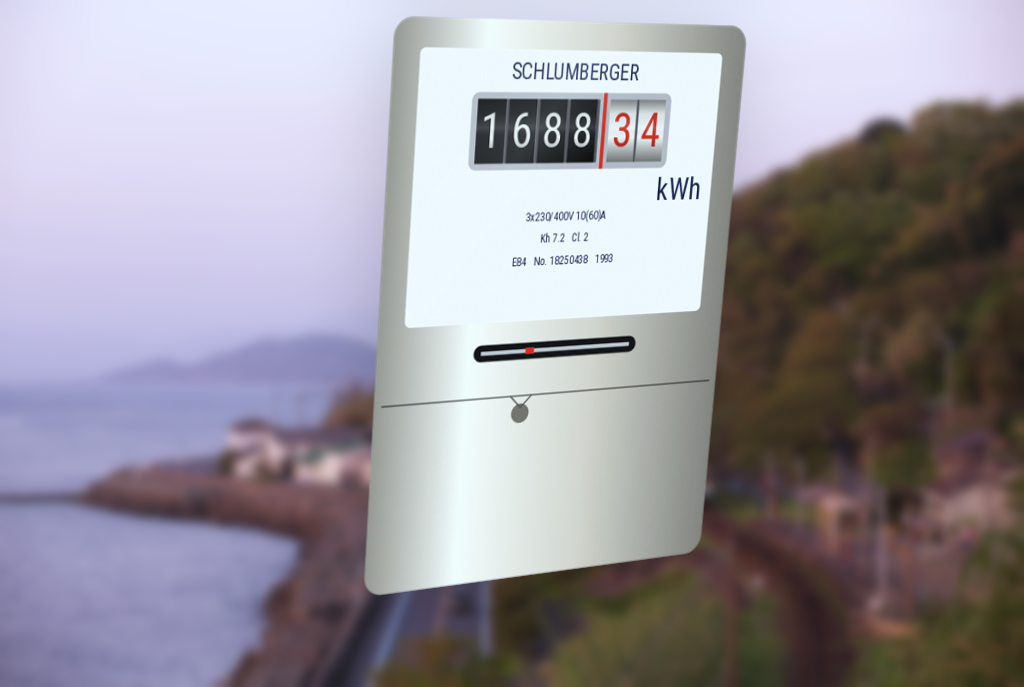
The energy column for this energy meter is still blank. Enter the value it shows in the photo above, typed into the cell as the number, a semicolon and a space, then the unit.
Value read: 1688.34; kWh
